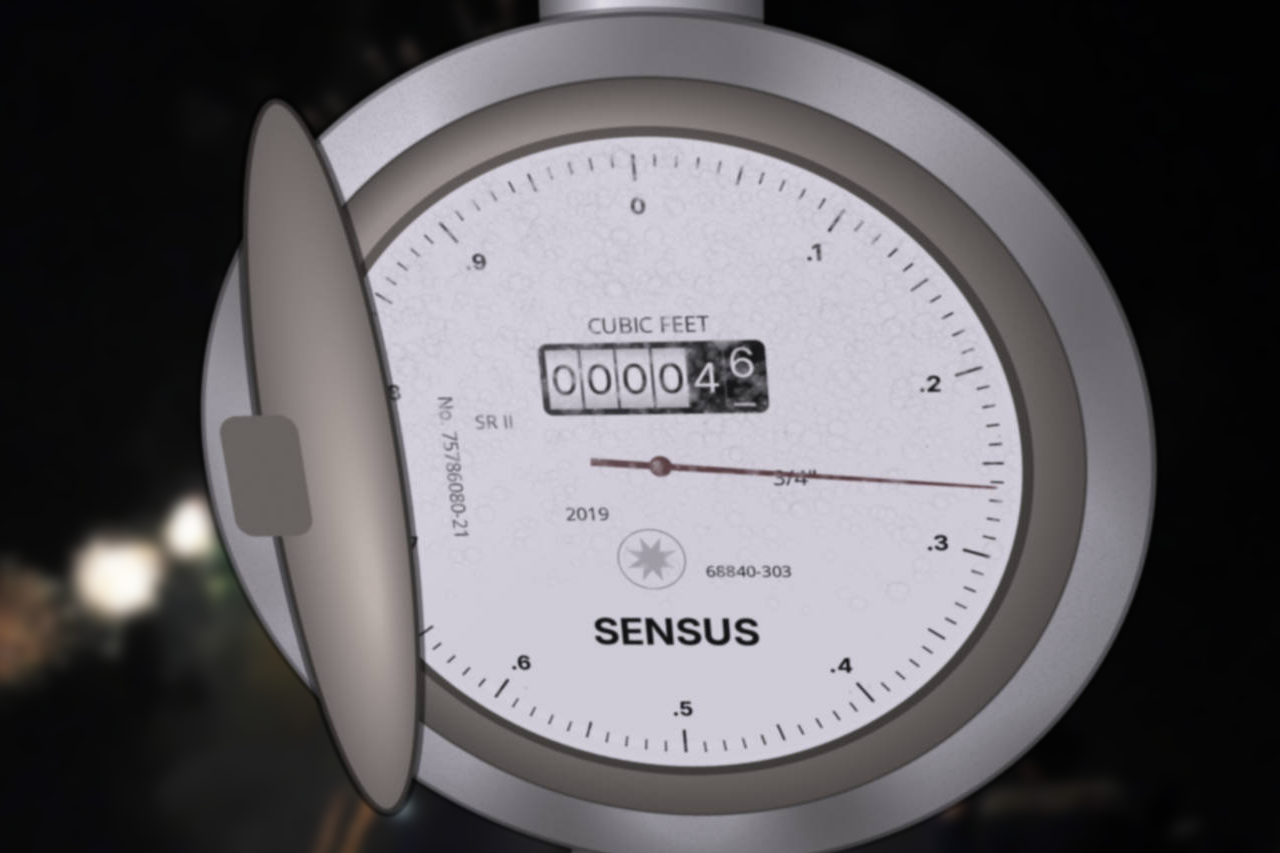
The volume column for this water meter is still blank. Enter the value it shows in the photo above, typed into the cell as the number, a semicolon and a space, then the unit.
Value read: 46.26; ft³
